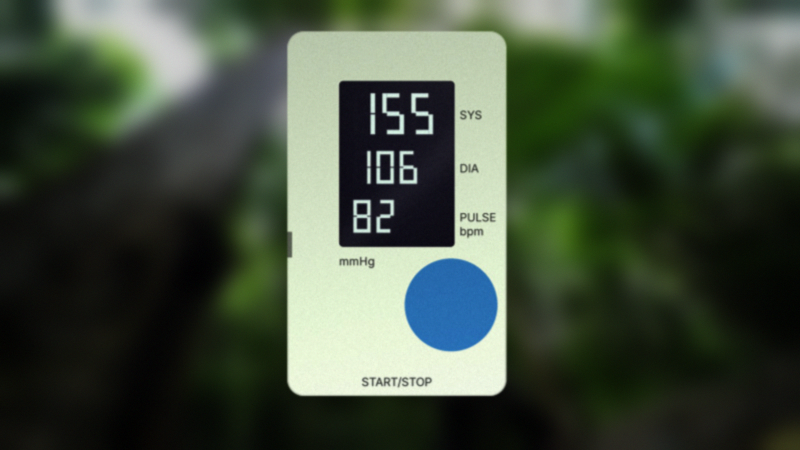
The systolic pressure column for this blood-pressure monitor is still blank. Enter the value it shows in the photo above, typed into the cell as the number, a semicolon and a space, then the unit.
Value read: 155; mmHg
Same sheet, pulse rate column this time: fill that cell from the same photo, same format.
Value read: 82; bpm
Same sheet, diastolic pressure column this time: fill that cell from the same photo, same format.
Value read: 106; mmHg
